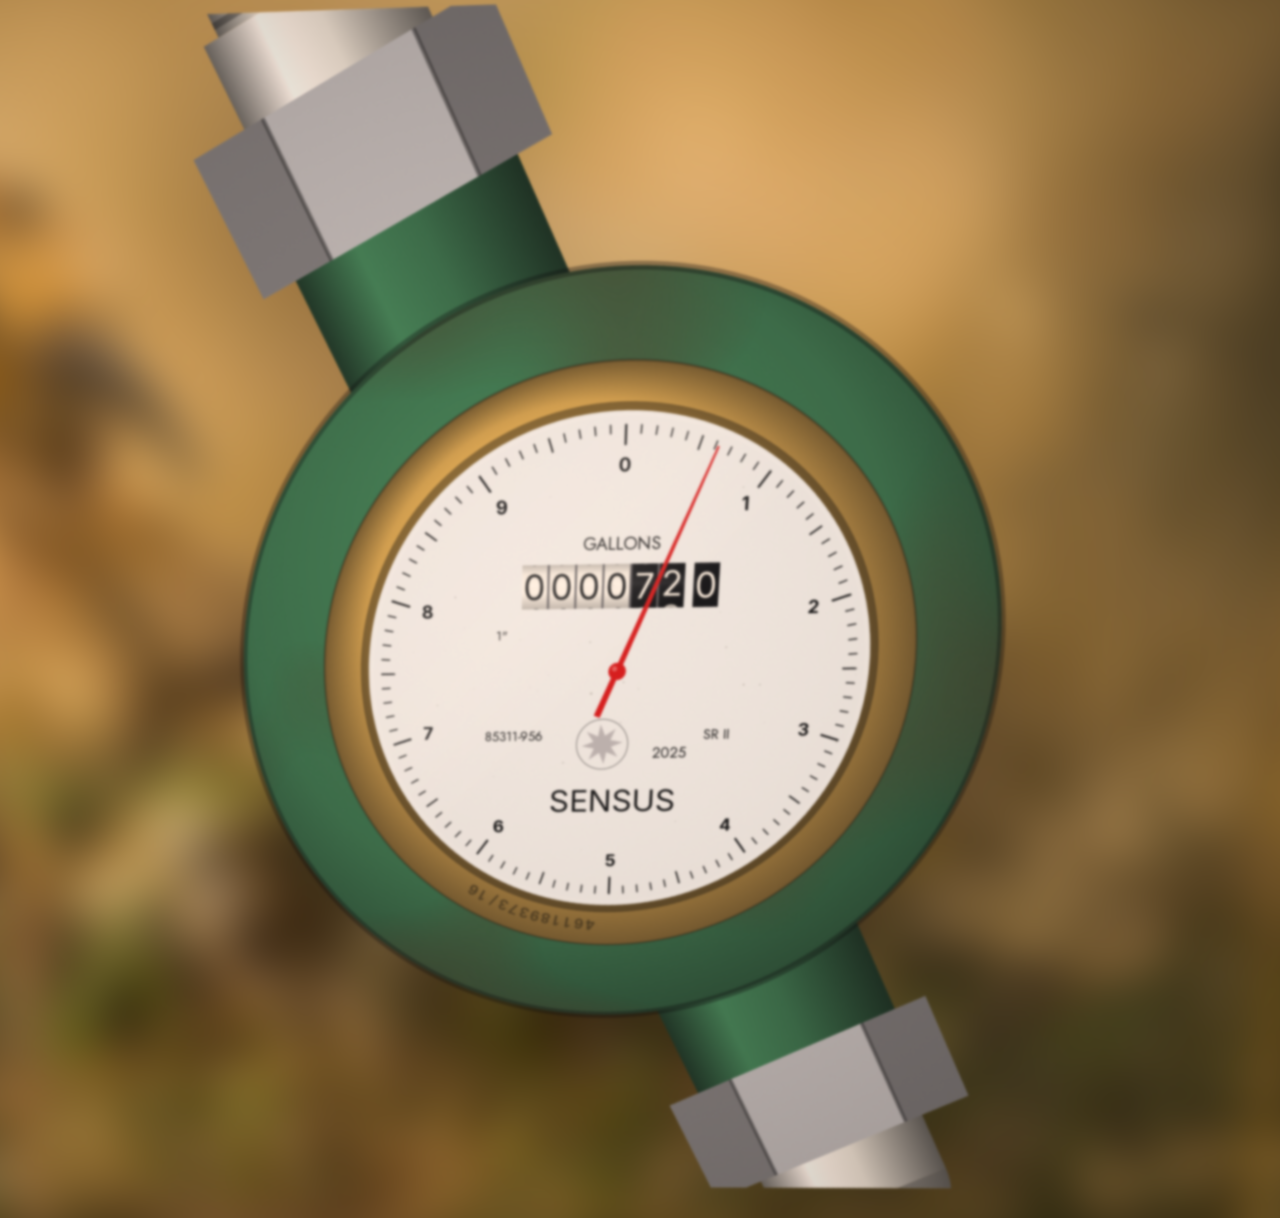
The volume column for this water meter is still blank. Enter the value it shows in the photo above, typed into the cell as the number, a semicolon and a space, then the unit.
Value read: 720.6; gal
